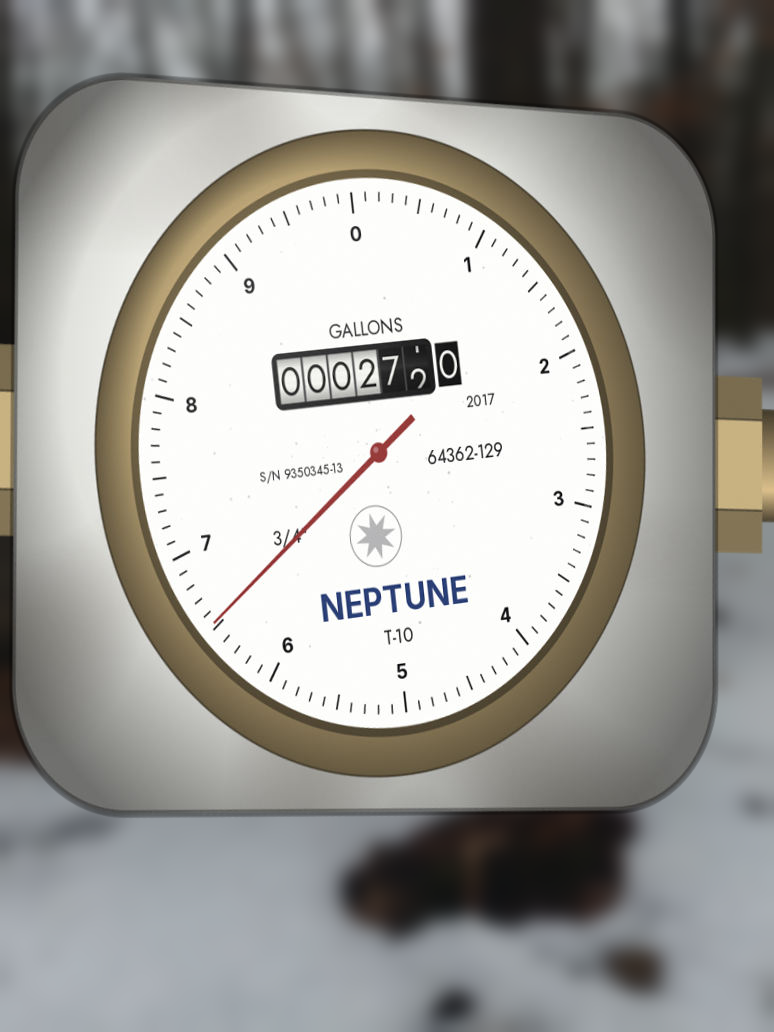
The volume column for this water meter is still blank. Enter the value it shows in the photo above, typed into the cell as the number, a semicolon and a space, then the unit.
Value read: 2716.5; gal
